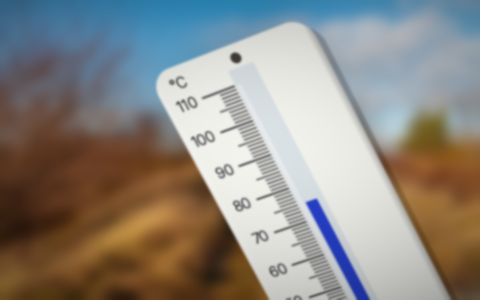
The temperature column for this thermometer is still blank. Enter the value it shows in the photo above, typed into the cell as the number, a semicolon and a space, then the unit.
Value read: 75; °C
